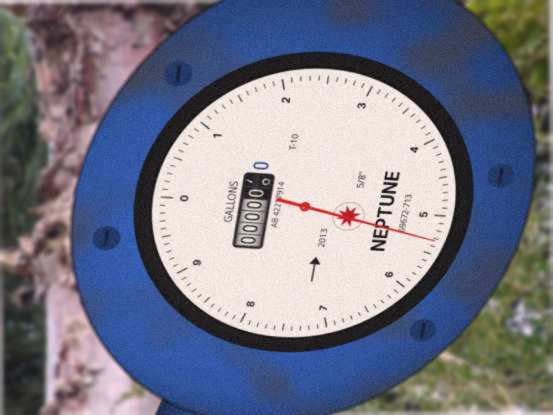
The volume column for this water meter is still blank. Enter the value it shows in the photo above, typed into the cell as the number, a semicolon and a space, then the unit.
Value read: 75.3; gal
